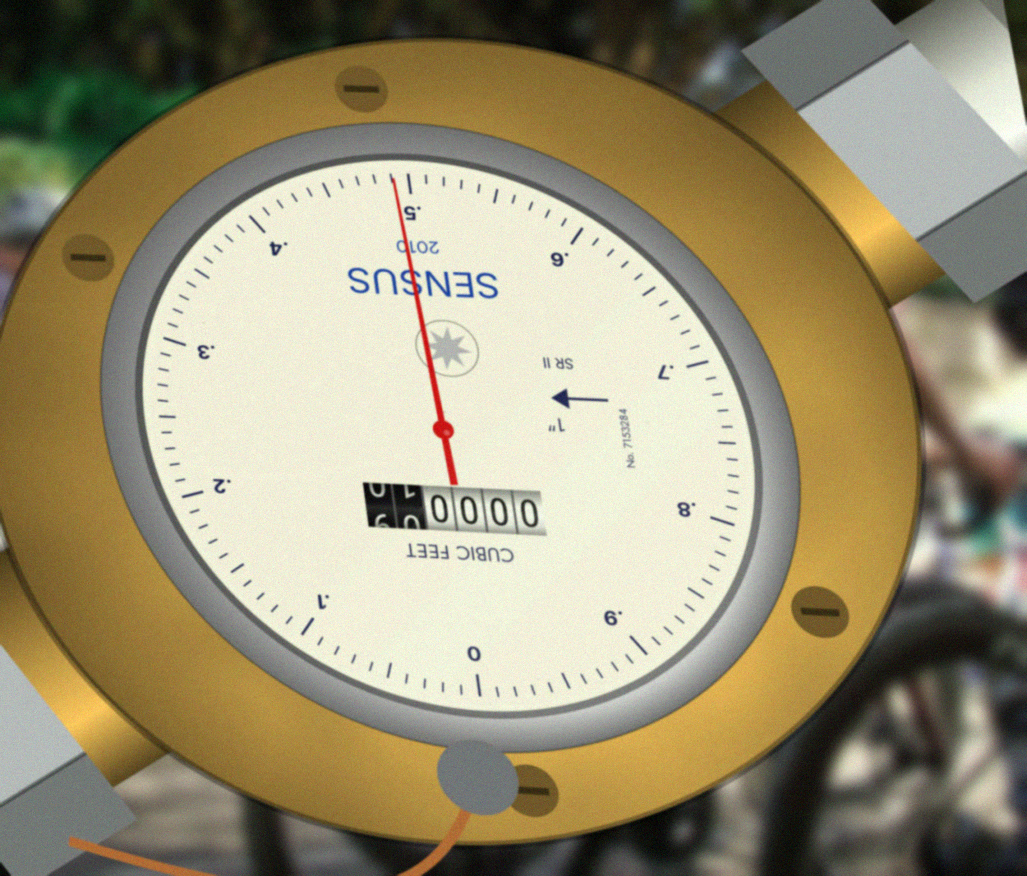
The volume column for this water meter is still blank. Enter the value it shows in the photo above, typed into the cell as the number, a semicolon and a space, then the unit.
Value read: 9.49; ft³
